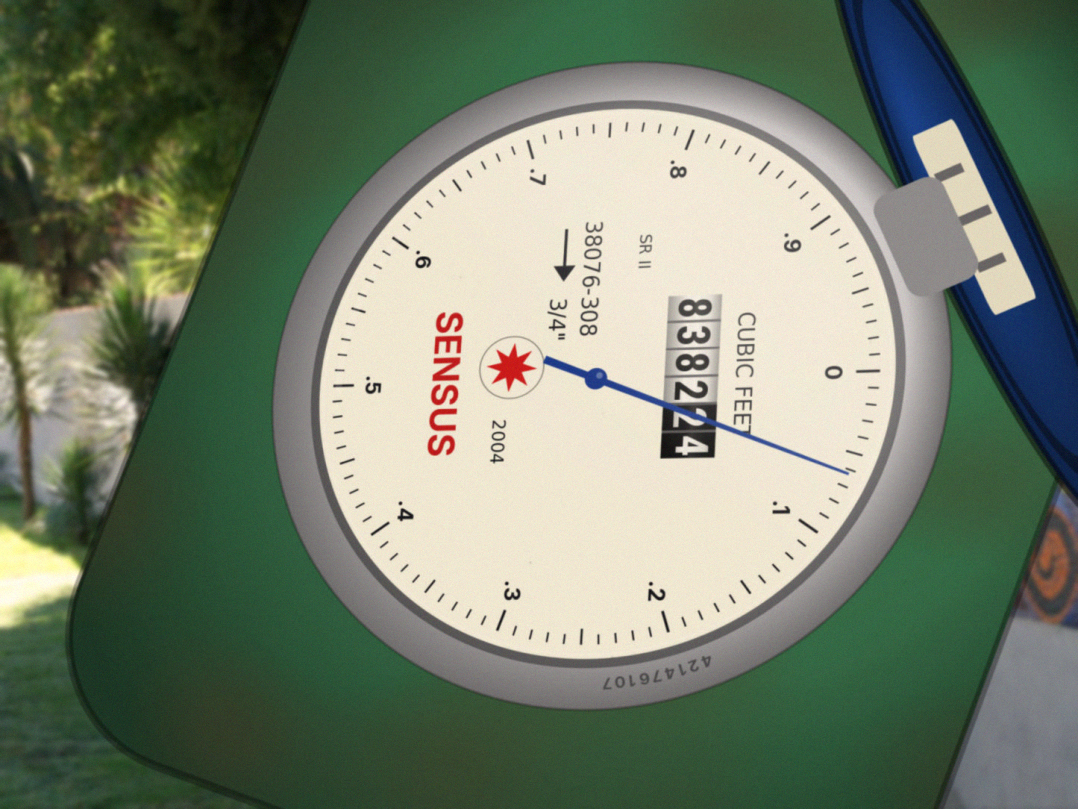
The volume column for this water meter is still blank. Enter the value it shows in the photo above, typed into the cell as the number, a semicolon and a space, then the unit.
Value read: 838224.06; ft³
